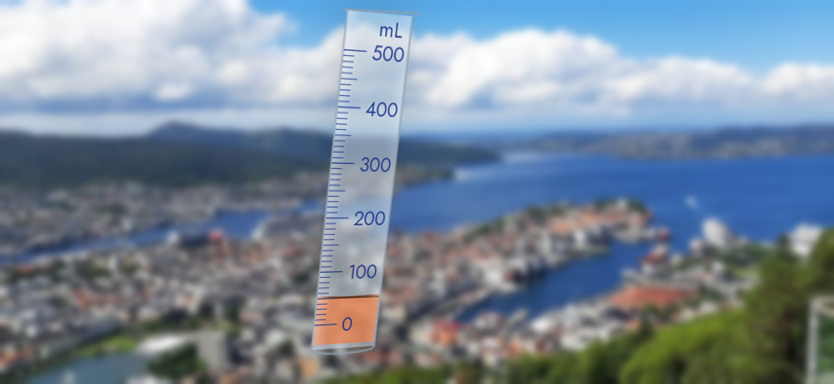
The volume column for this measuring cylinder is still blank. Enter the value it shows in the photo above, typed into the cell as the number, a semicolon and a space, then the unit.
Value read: 50; mL
